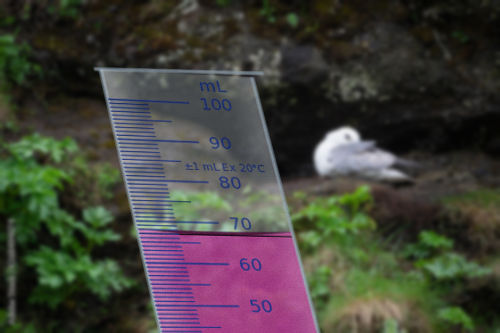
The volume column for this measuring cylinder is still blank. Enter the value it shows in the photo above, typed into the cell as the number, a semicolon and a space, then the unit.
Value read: 67; mL
